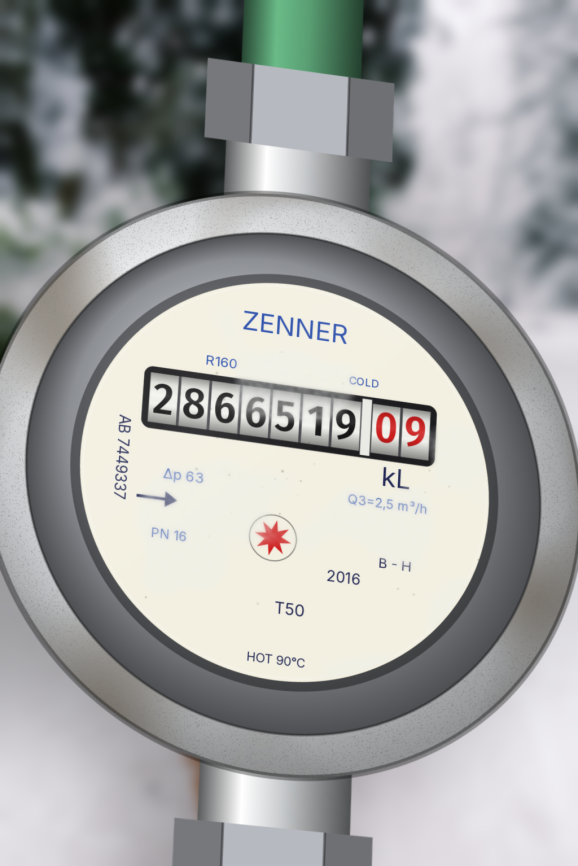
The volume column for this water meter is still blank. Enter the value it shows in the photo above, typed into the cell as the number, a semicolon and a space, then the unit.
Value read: 2866519.09; kL
